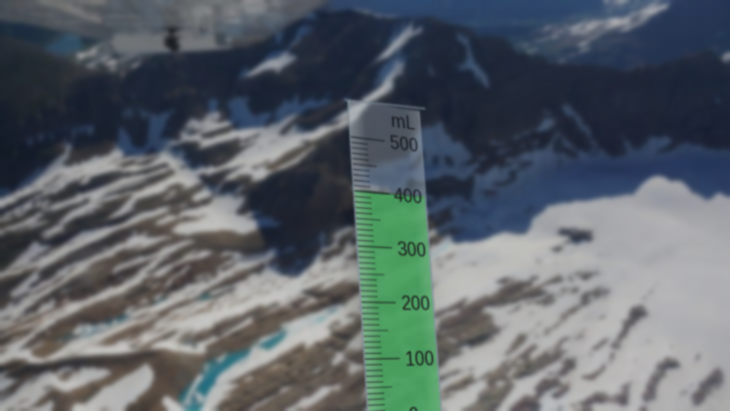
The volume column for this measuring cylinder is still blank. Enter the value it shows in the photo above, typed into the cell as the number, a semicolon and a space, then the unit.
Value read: 400; mL
